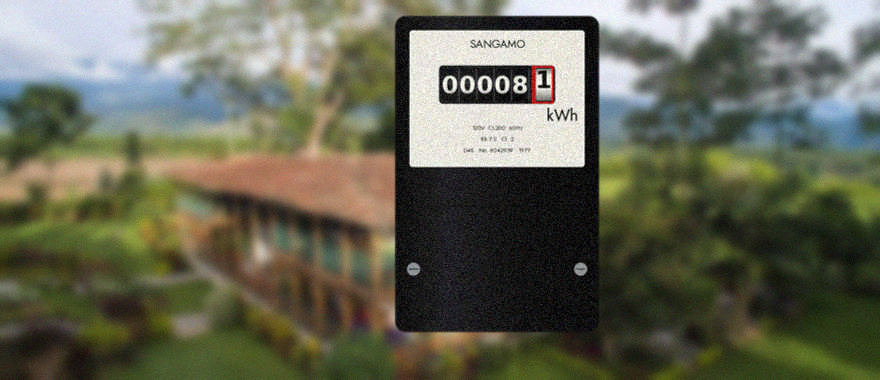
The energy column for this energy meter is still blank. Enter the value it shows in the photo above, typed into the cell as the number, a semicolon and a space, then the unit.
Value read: 8.1; kWh
